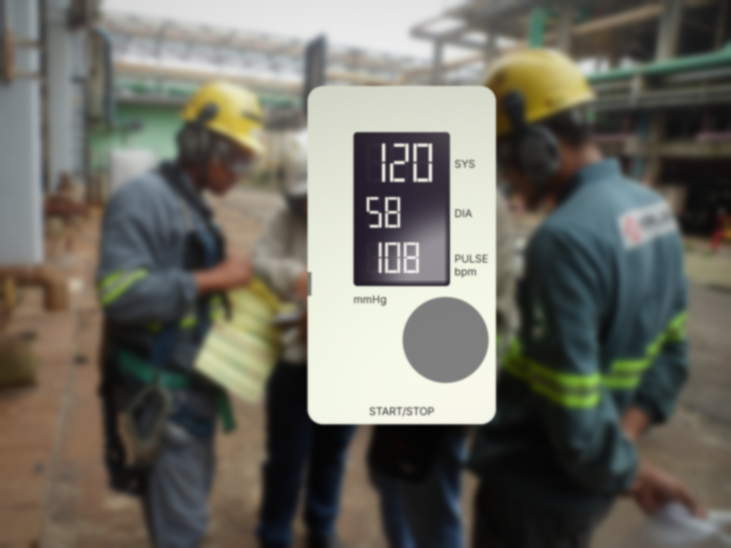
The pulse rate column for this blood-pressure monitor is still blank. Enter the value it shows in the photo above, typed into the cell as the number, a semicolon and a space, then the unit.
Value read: 108; bpm
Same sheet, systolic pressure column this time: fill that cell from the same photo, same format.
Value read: 120; mmHg
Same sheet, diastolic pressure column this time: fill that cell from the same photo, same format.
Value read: 58; mmHg
